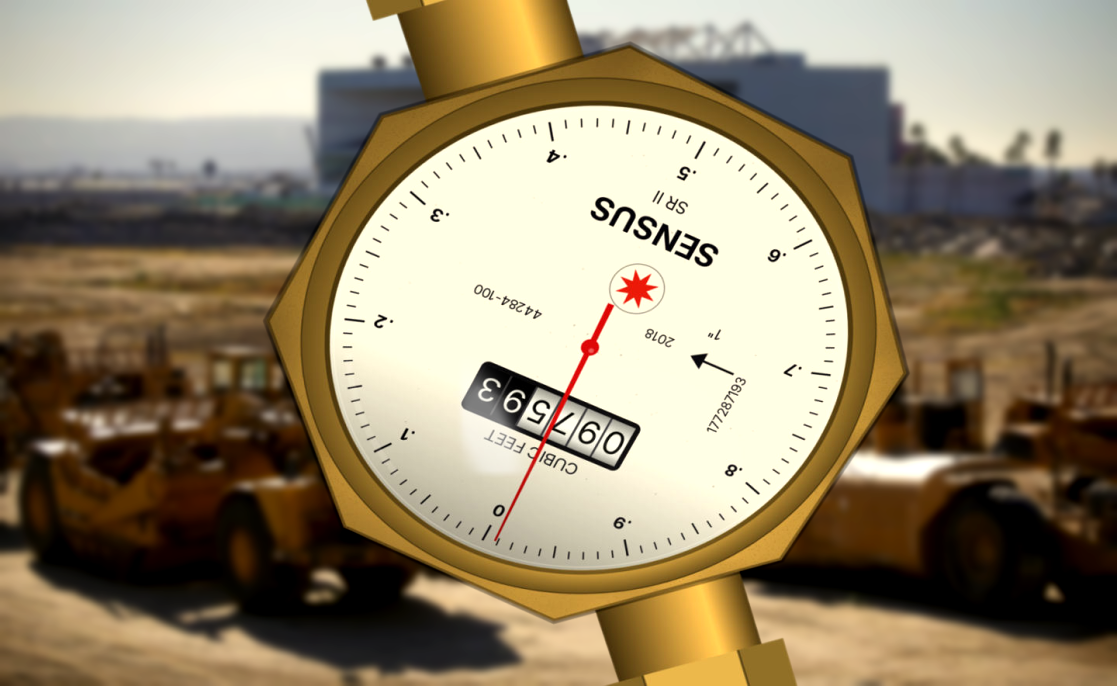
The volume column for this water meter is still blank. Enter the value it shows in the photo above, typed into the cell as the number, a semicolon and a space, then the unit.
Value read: 97592.99; ft³
